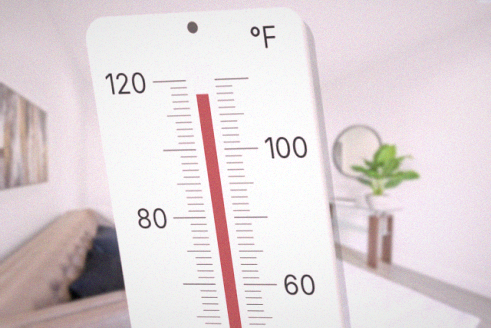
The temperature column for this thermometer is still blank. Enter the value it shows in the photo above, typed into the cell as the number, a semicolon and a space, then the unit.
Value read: 116; °F
